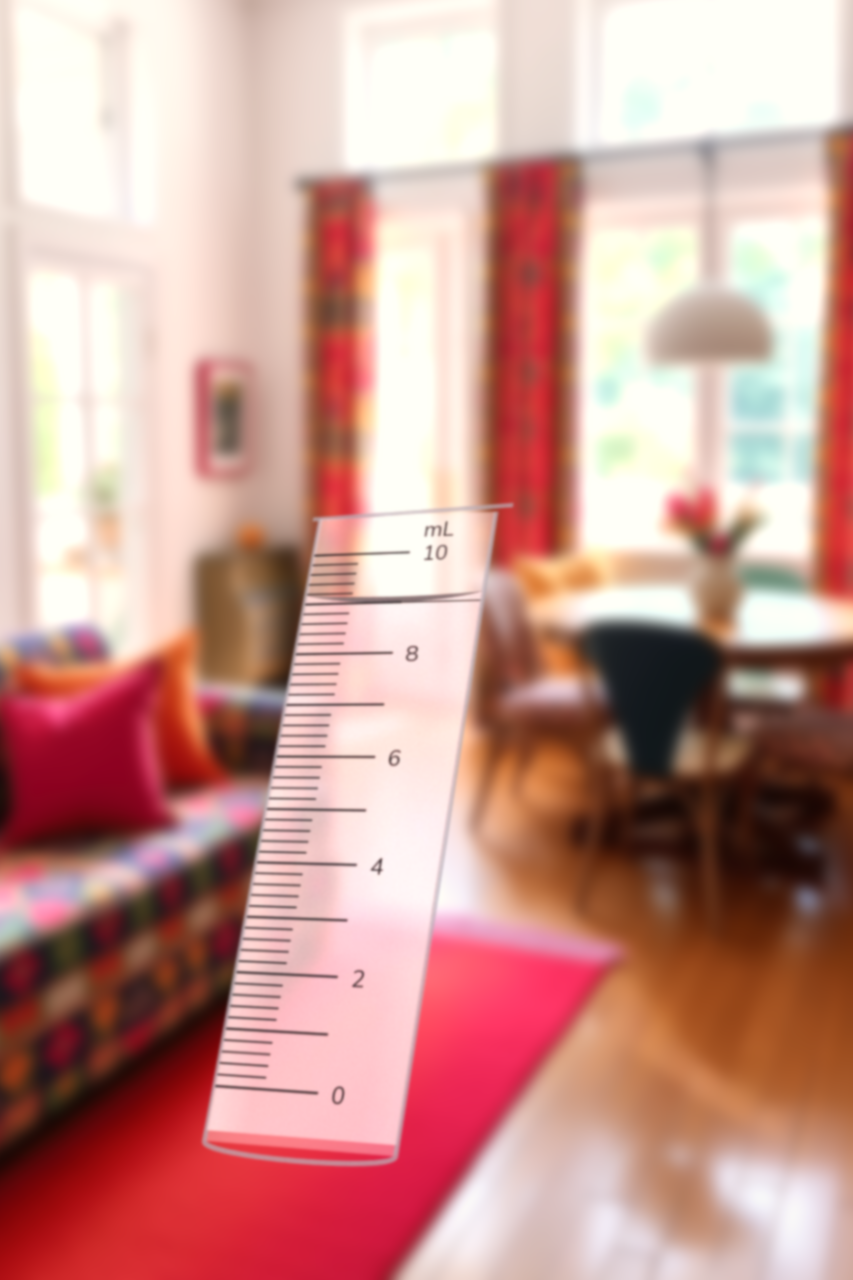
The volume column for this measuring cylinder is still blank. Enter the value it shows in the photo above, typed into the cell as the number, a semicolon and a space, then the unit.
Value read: 9; mL
